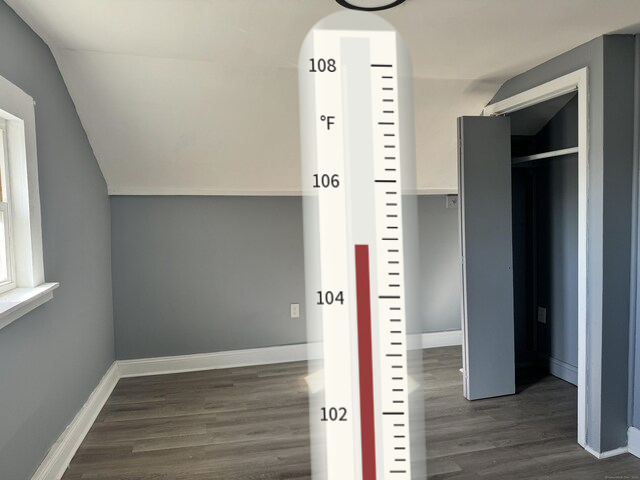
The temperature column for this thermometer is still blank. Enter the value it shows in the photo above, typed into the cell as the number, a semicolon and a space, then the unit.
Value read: 104.9; °F
